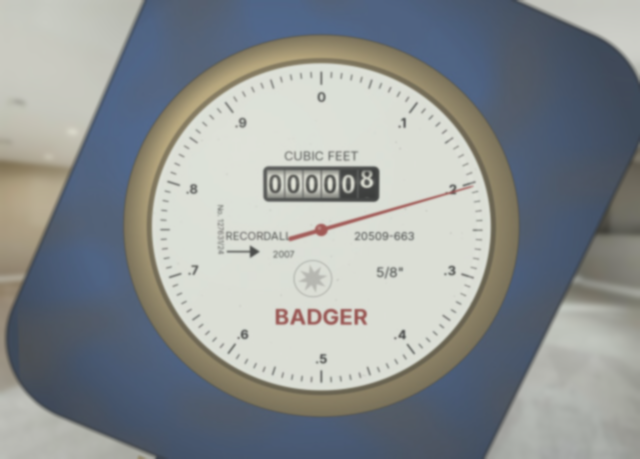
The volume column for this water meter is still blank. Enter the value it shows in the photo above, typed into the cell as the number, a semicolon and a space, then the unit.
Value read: 8.20; ft³
